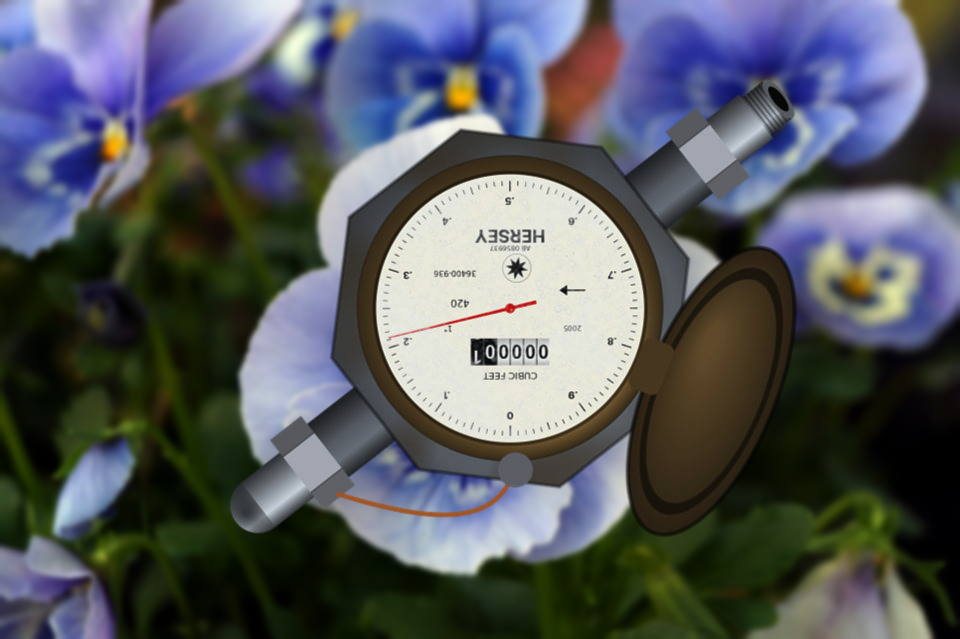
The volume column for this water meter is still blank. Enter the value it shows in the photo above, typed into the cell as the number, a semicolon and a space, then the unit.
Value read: 1.21; ft³
